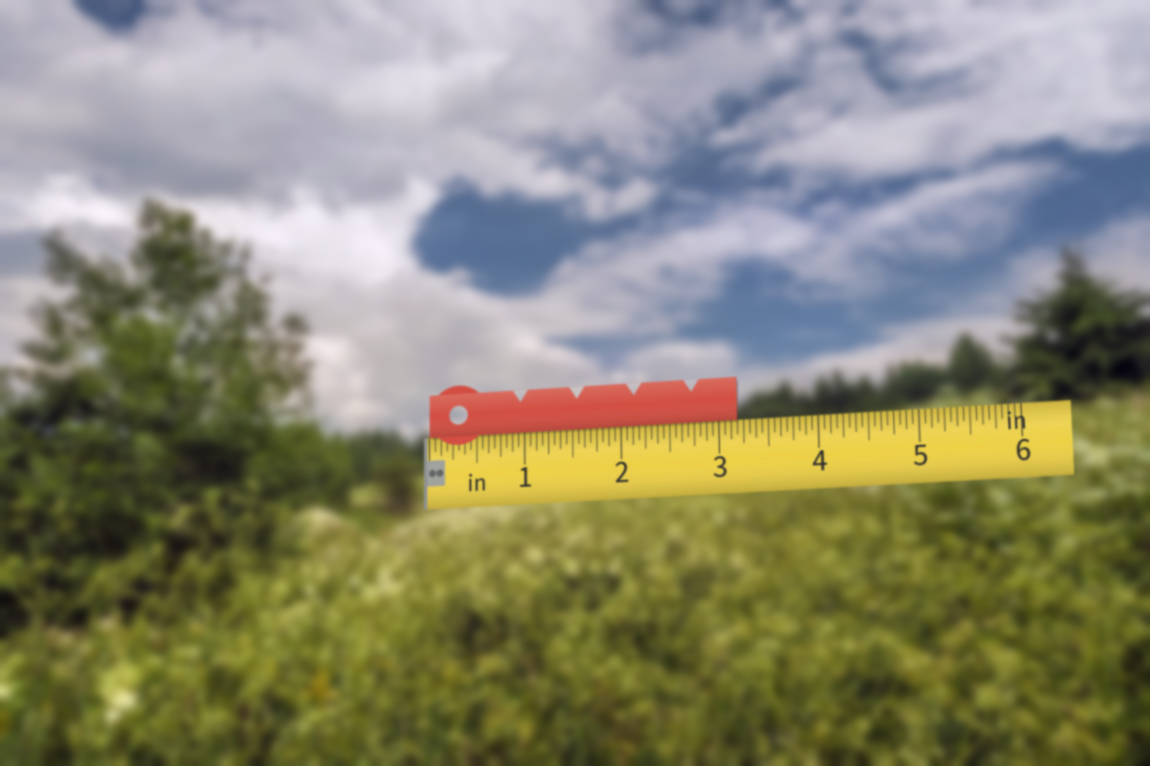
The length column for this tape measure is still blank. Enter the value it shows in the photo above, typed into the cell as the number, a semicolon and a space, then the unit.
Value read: 3.1875; in
